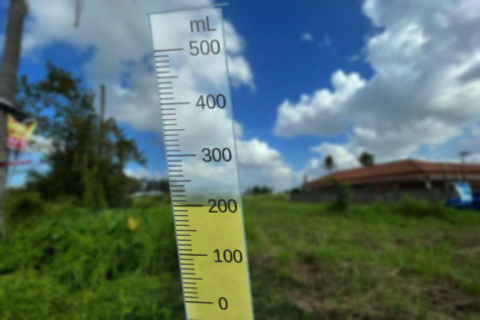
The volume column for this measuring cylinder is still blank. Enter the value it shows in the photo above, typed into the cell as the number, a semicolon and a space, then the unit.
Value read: 200; mL
